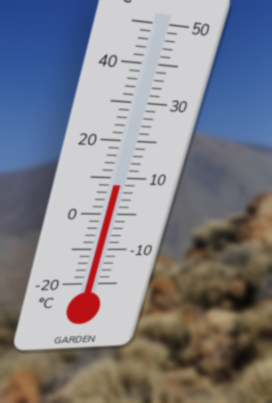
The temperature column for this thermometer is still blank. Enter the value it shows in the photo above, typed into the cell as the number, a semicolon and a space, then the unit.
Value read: 8; °C
